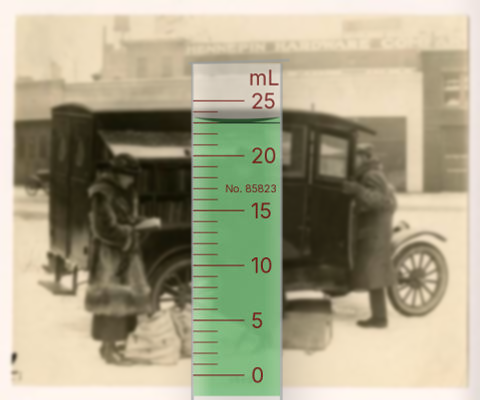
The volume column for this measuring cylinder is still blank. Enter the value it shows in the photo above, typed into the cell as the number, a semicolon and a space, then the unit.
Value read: 23; mL
